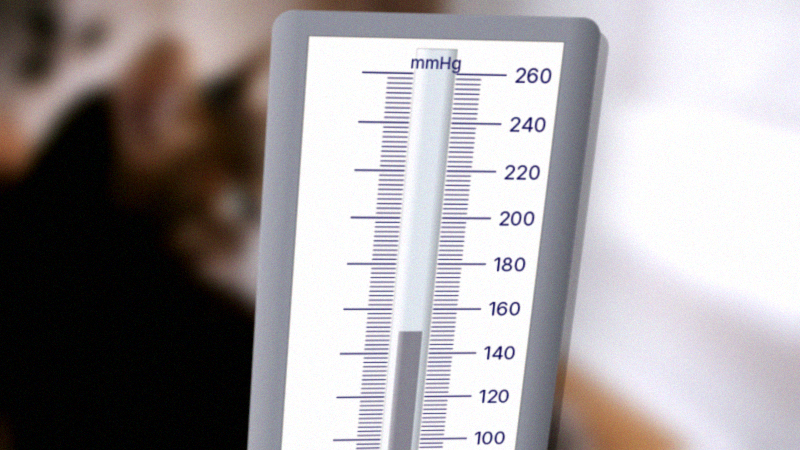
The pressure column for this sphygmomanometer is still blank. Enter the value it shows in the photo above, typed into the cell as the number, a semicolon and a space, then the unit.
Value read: 150; mmHg
